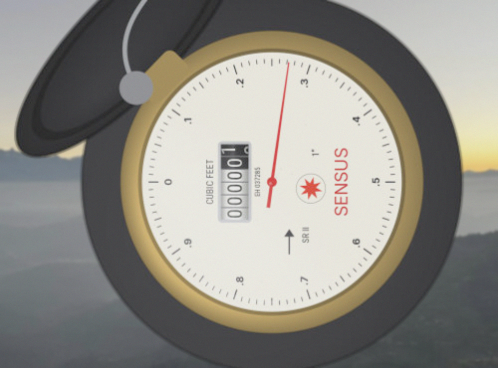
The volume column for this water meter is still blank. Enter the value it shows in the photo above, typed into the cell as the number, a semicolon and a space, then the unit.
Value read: 1.27; ft³
